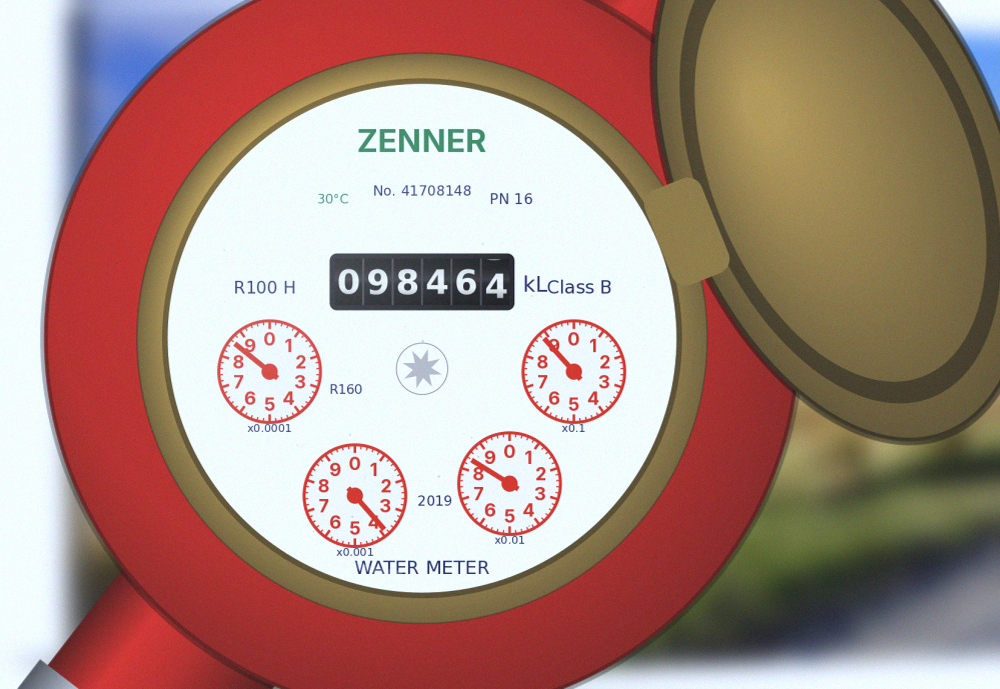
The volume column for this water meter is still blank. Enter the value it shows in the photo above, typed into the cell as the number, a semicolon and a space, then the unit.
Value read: 98463.8838; kL
